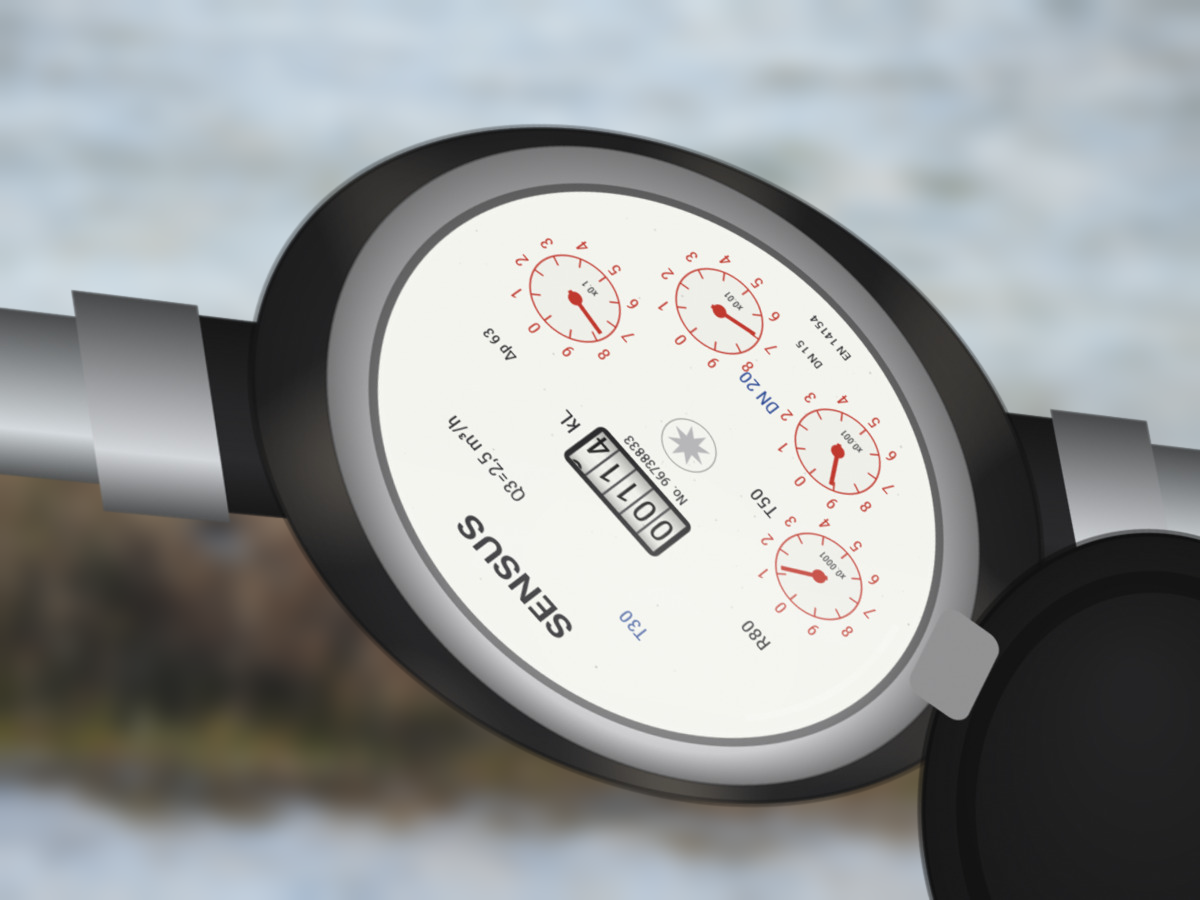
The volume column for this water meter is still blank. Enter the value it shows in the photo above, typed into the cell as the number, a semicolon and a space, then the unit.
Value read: 113.7691; kL
